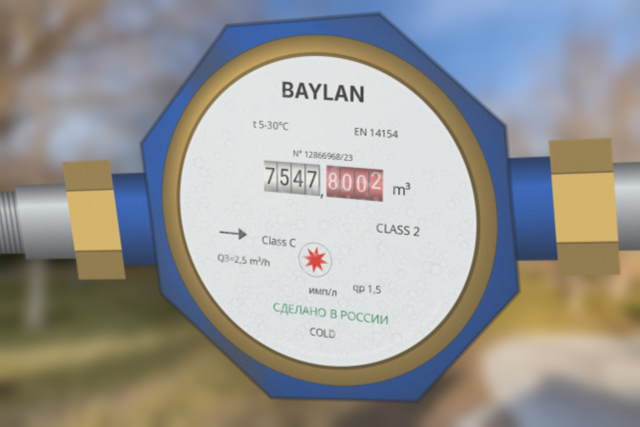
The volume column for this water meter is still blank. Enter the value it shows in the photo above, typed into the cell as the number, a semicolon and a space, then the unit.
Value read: 7547.8002; m³
